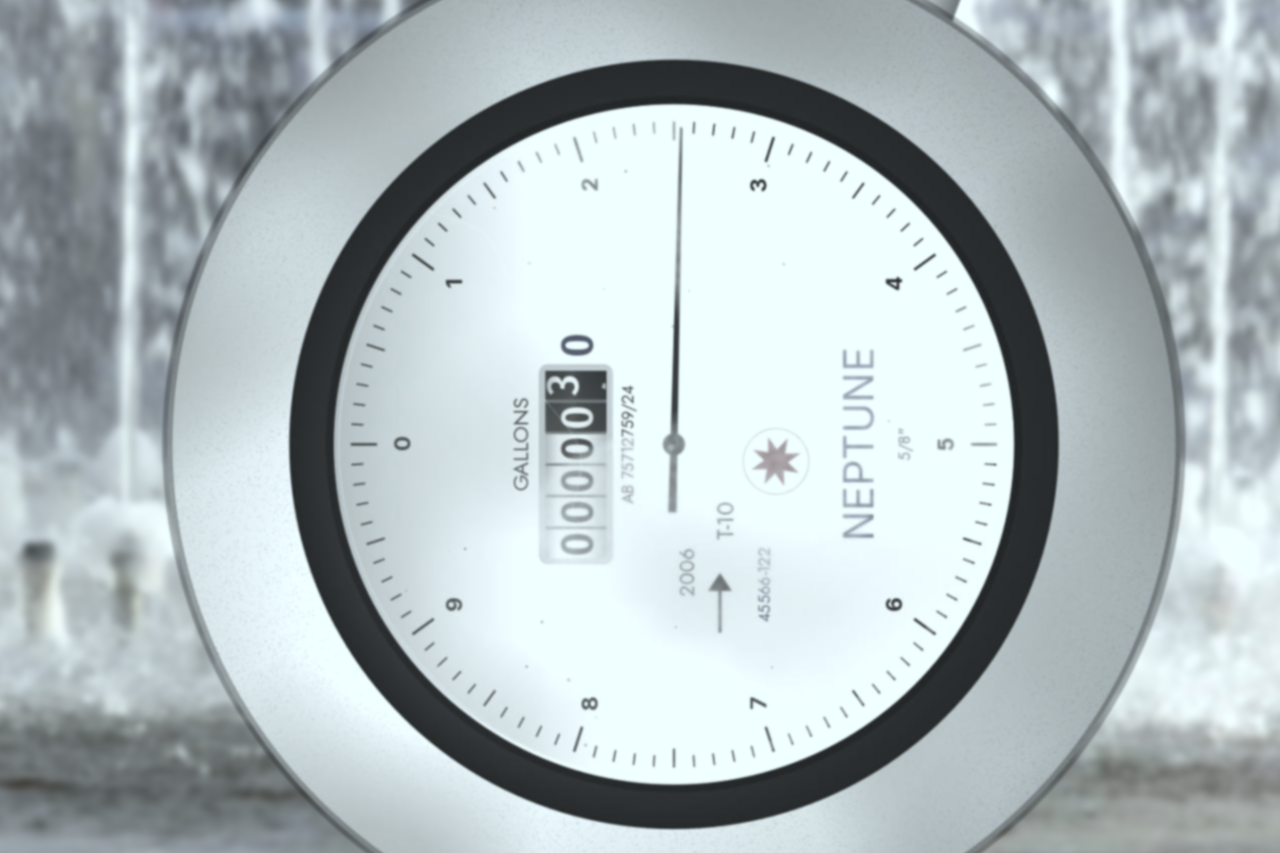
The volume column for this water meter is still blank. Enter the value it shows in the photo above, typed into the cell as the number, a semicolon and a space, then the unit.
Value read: 32.5; gal
